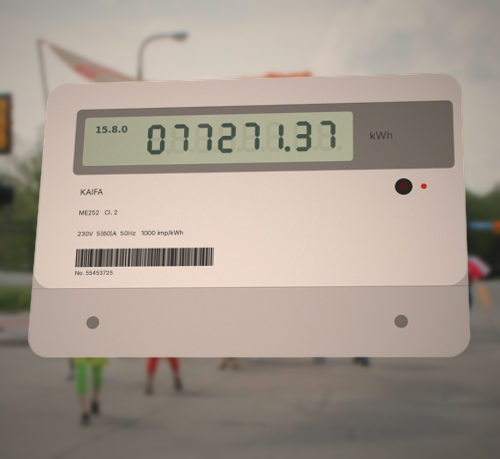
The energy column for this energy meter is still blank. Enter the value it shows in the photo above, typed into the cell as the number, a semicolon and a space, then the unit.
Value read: 77271.37; kWh
